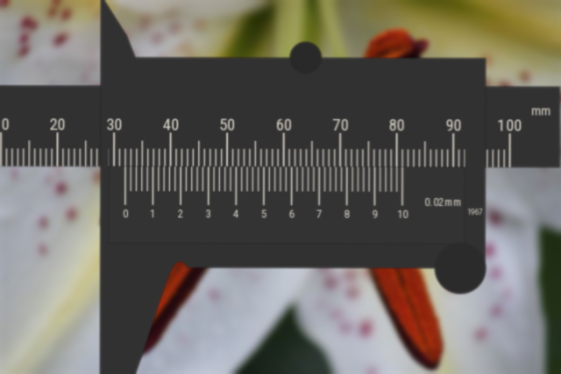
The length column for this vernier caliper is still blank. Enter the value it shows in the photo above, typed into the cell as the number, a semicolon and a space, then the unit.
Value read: 32.0; mm
